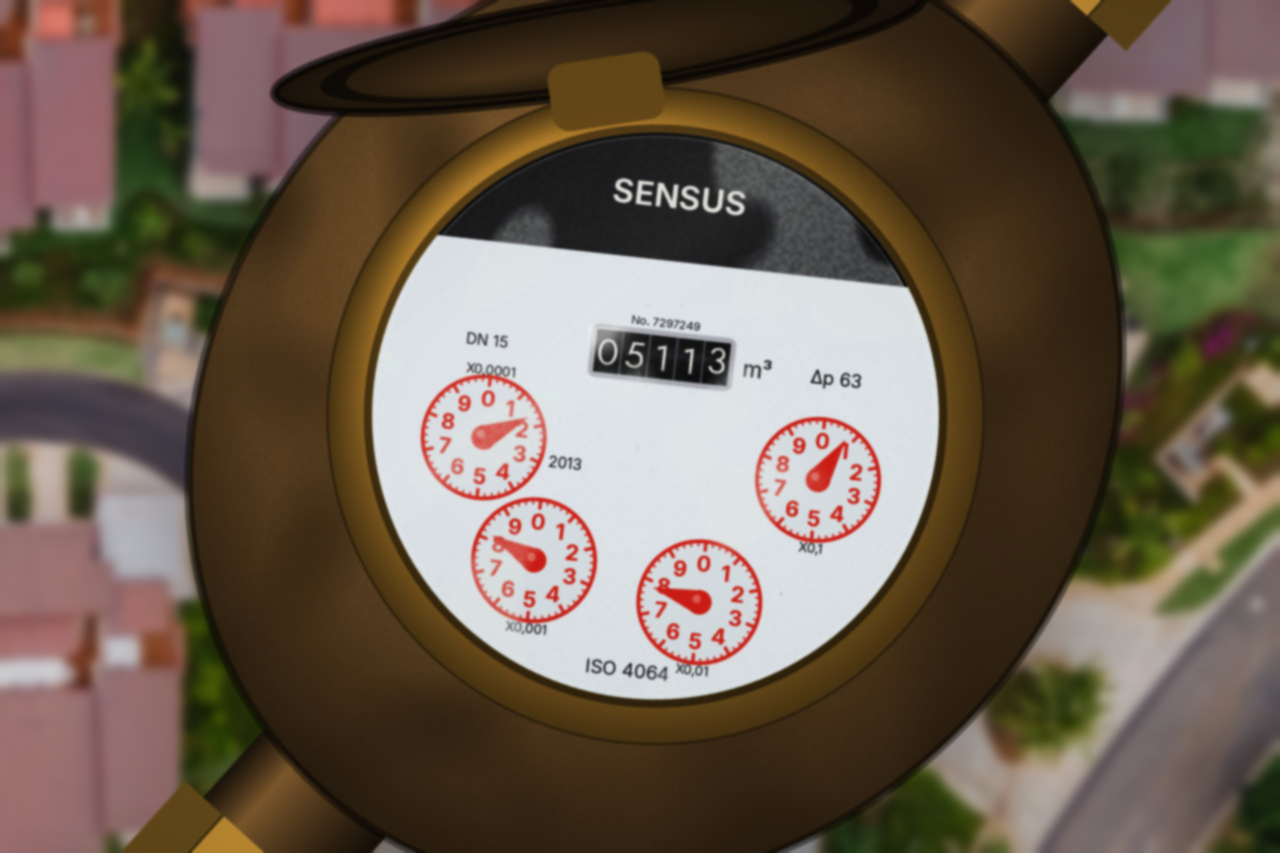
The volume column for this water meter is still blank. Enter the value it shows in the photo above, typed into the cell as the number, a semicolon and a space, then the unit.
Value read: 5113.0781; m³
